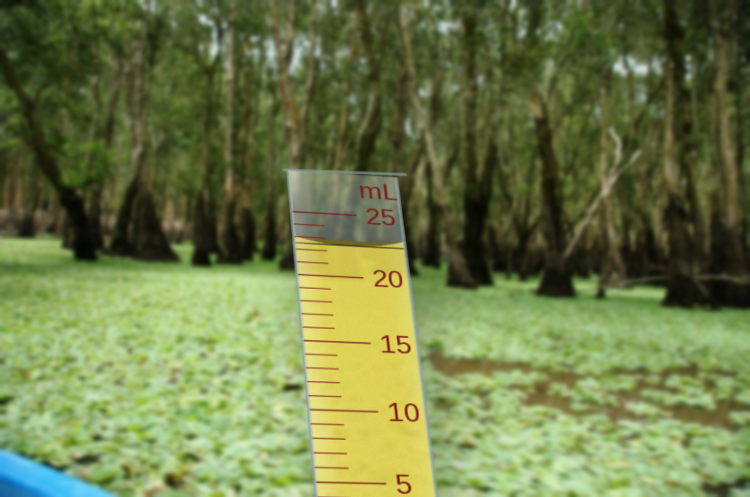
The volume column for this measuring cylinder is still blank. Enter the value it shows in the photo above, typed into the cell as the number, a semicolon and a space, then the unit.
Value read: 22.5; mL
